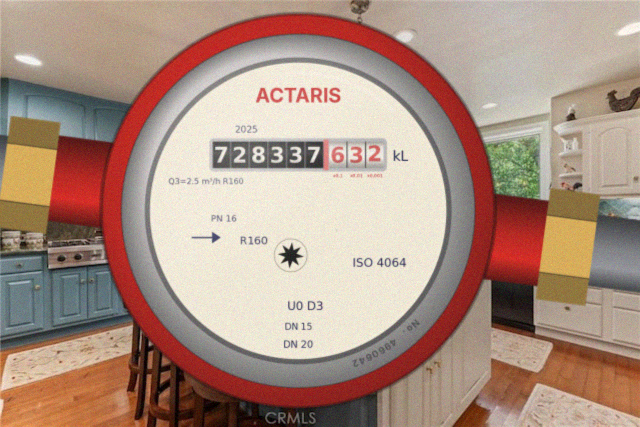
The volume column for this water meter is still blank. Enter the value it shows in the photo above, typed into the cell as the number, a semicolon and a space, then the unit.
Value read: 728337.632; kL
